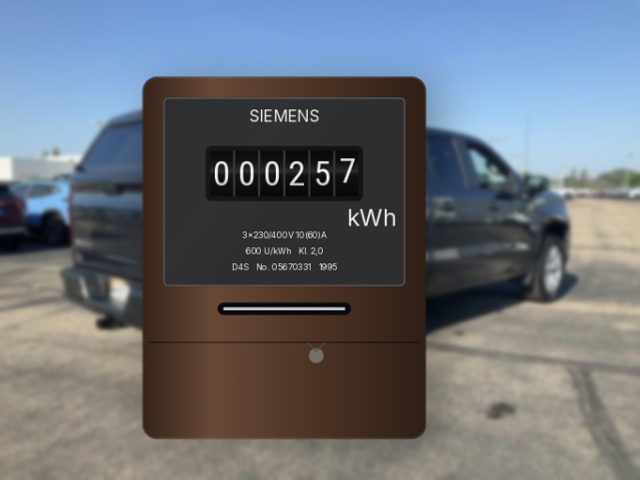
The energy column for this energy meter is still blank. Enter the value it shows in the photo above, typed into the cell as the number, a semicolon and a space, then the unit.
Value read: 257; kWh
